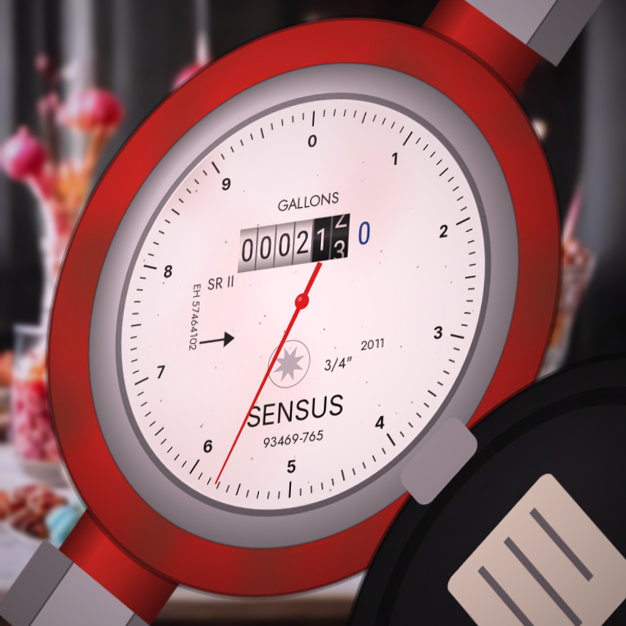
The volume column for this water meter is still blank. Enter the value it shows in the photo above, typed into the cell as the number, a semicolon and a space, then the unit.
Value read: 2125.7; gal
